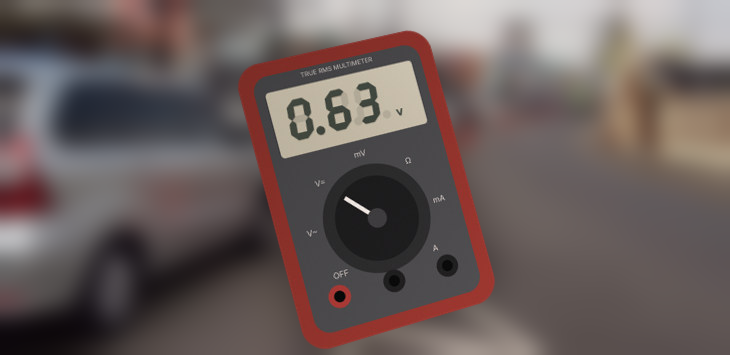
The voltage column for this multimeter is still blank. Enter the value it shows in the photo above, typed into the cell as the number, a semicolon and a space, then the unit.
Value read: 0.63; V
